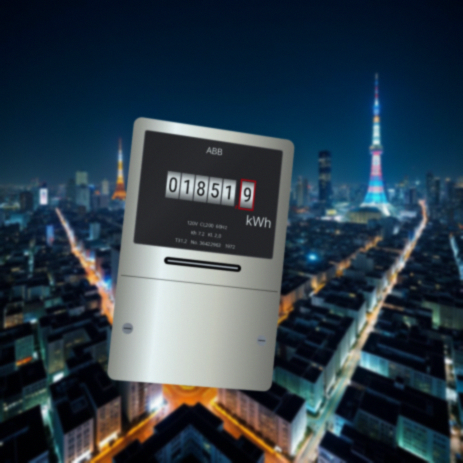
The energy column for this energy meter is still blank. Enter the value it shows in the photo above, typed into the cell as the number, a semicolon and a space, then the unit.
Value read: 1851.9; kWh
